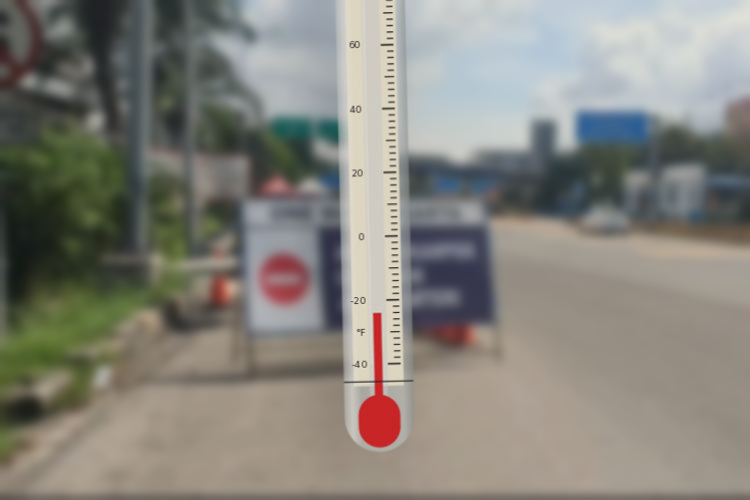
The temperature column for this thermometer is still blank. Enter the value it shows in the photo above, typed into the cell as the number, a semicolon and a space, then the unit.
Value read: -24; °F
